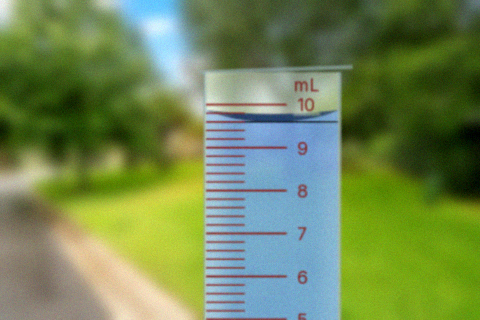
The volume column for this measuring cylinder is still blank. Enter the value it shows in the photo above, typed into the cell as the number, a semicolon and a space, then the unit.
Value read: 9.6; mL
